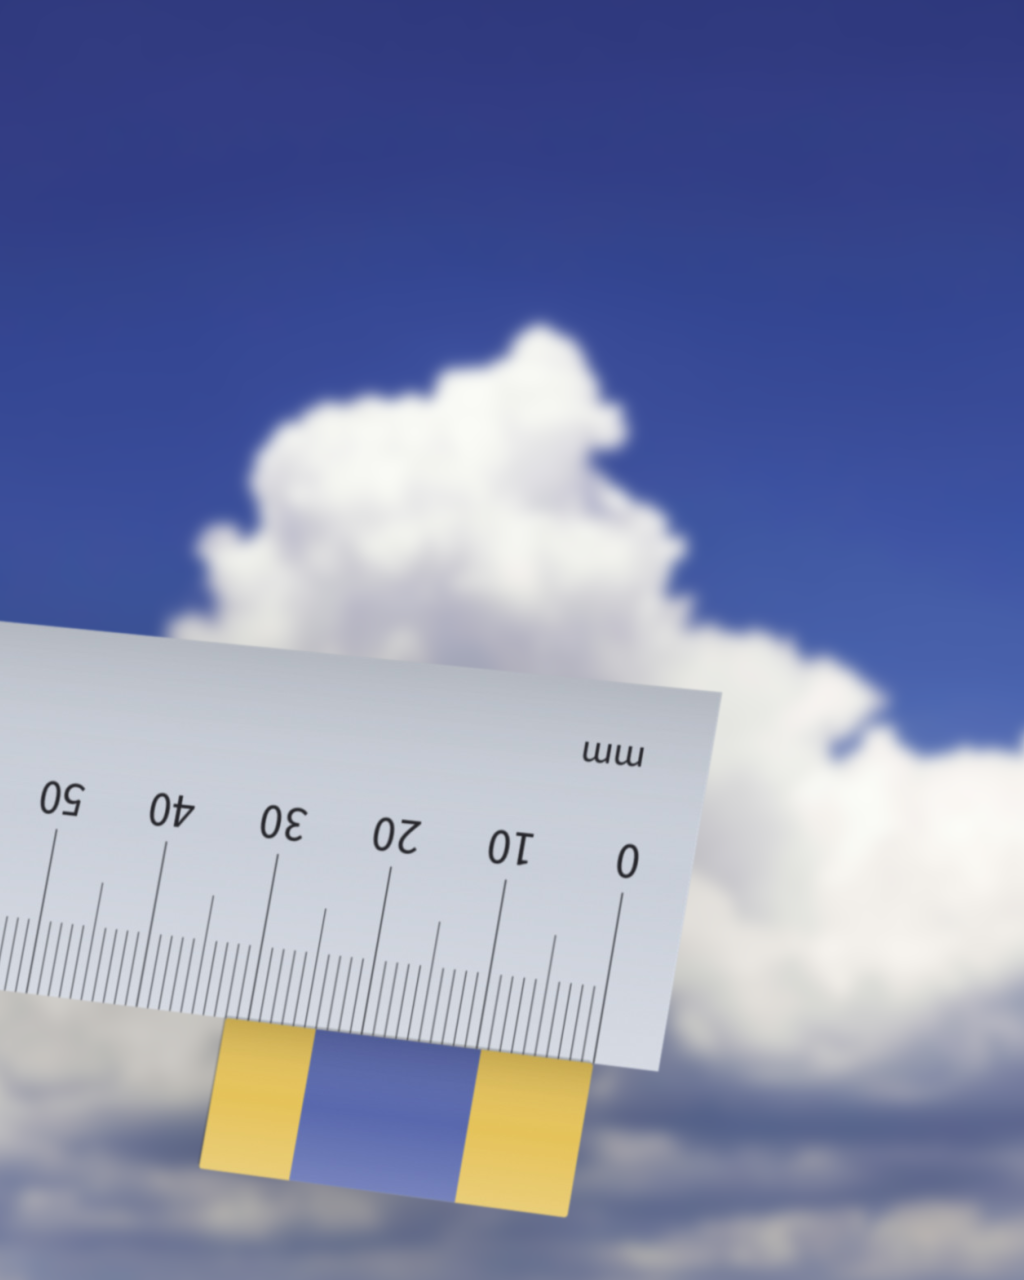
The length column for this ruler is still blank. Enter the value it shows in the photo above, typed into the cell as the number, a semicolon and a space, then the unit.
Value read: 32; mm
